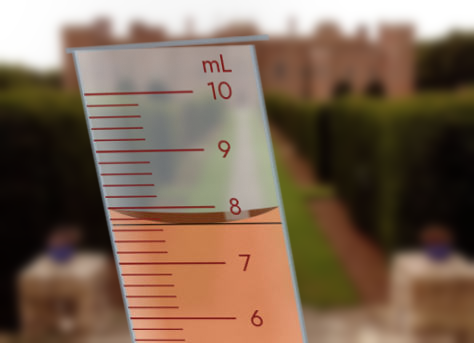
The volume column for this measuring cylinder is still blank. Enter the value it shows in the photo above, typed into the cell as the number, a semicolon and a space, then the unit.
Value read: 7.7; mL
